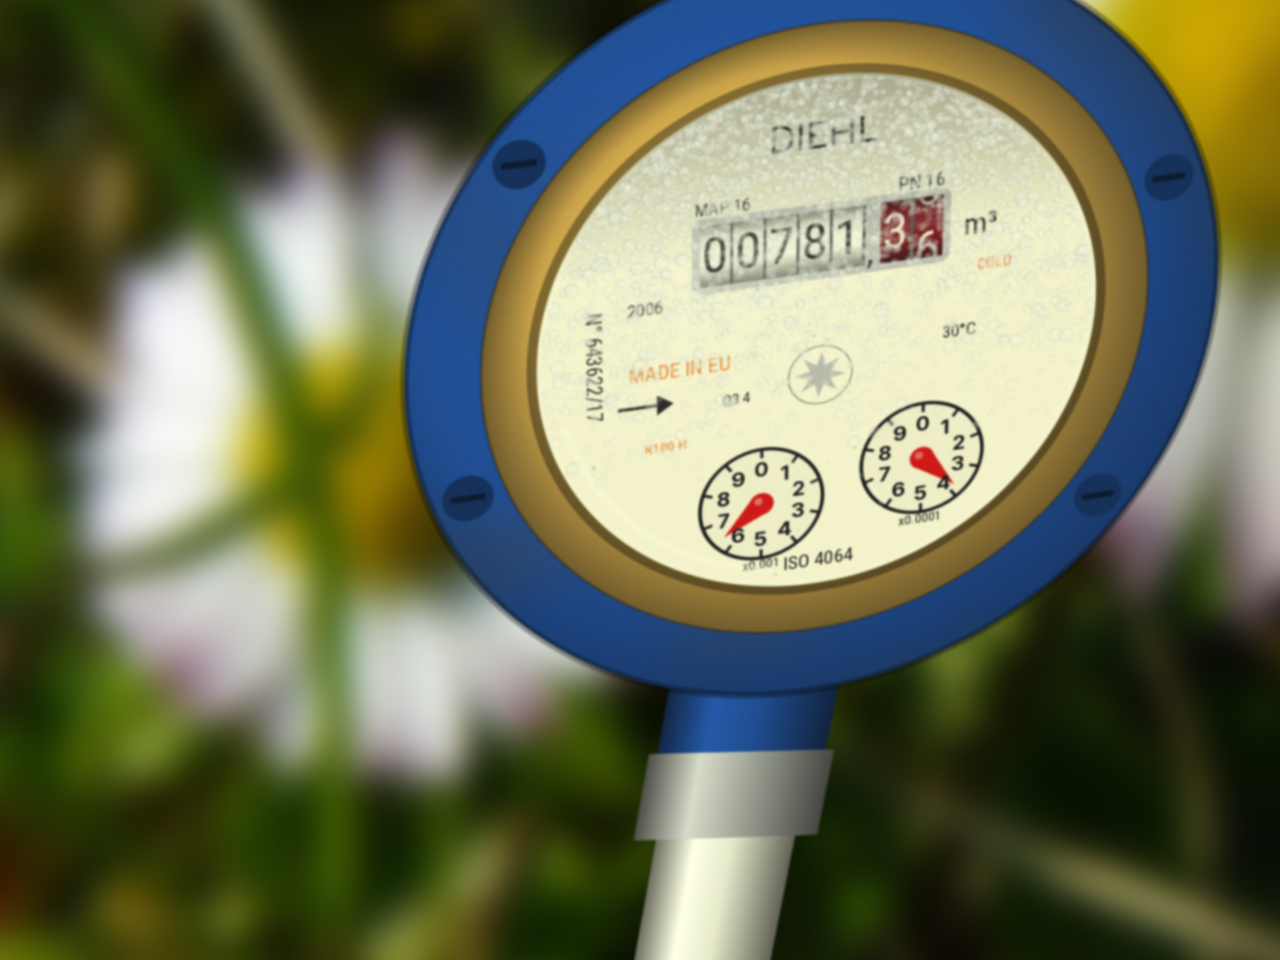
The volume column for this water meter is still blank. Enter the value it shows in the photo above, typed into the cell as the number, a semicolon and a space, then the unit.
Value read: 781.3563; m³
